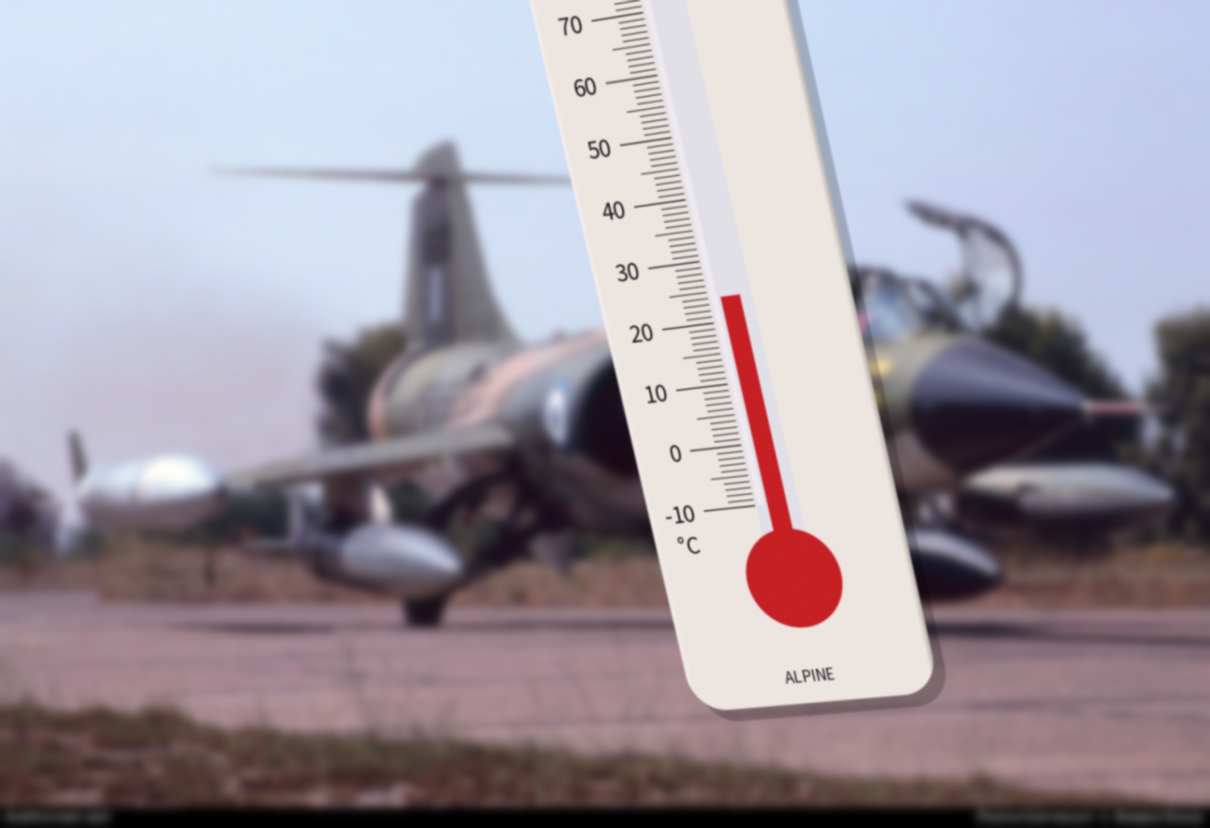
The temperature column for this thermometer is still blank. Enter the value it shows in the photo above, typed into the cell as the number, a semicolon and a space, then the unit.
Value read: 24; °C
